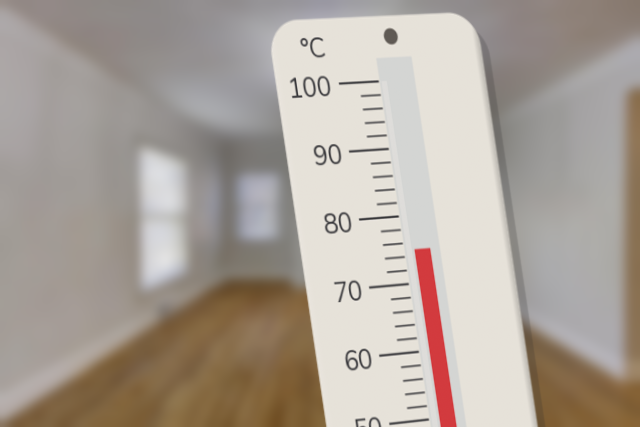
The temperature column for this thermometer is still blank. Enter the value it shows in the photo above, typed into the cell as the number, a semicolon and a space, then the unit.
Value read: 75; °C
